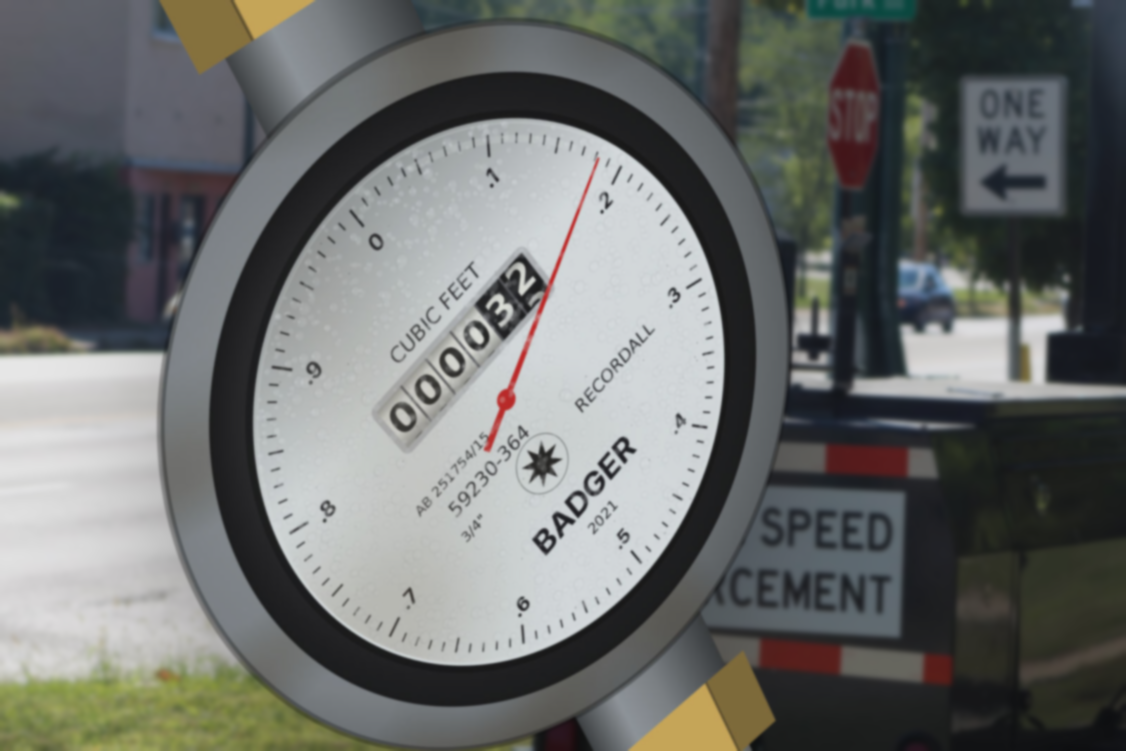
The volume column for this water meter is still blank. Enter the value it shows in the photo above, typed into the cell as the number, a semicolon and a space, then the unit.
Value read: 32.18; ft³
